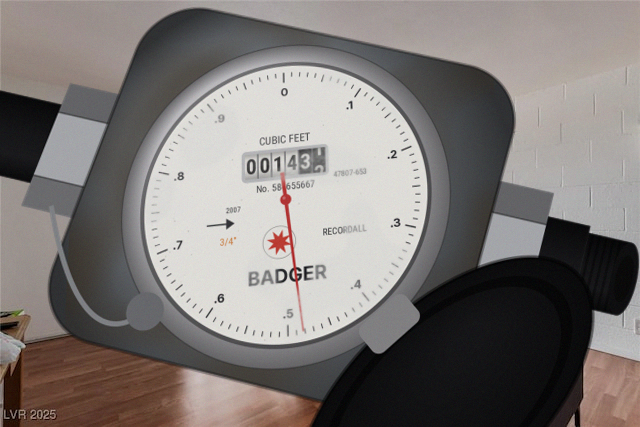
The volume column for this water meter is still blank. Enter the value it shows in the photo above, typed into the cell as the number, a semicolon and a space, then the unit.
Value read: 1431.48; ft³
